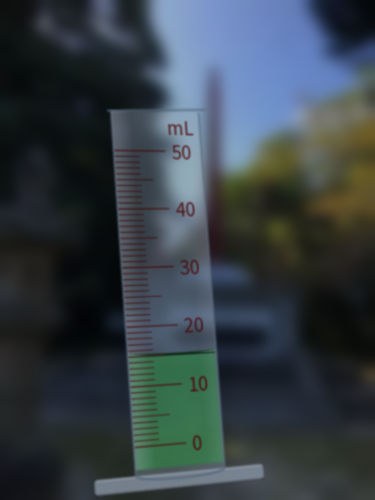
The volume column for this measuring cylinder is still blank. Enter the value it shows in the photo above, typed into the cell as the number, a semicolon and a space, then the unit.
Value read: 15; mL
